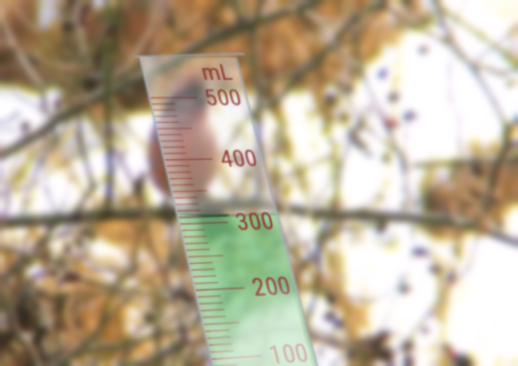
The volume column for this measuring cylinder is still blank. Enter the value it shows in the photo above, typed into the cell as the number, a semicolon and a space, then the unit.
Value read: 310; mL
